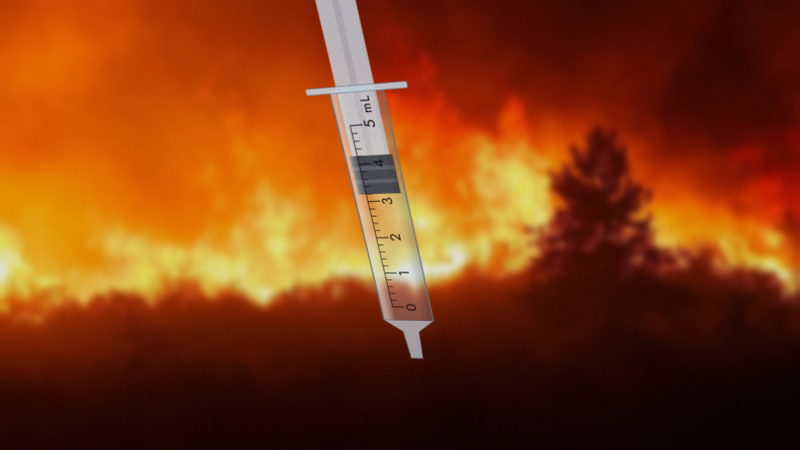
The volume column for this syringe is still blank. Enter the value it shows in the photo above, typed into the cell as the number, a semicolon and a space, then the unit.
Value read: 3.2; mL
